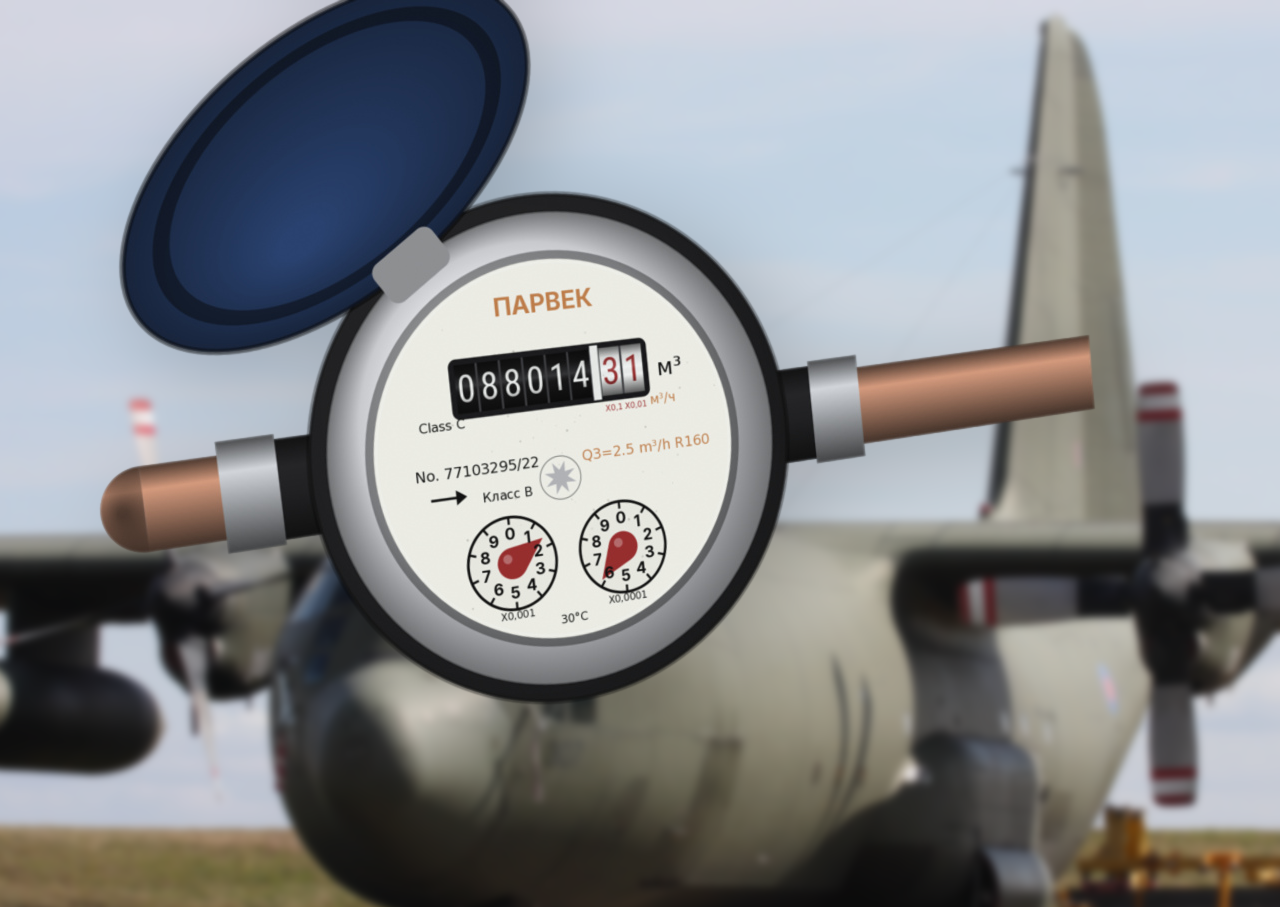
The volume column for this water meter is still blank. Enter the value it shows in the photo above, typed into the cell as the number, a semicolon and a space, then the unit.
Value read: 88014.3116; m³
